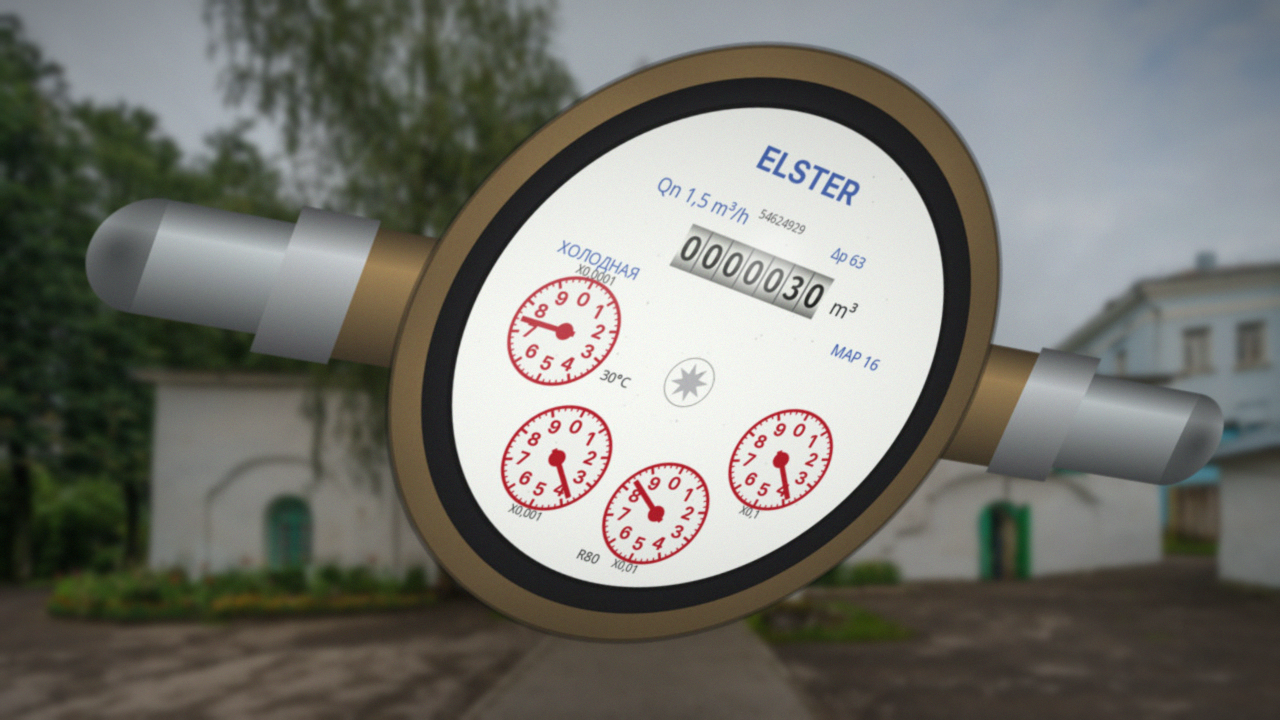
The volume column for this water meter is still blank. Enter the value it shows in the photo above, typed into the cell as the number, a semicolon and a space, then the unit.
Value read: 30.3837; m³
